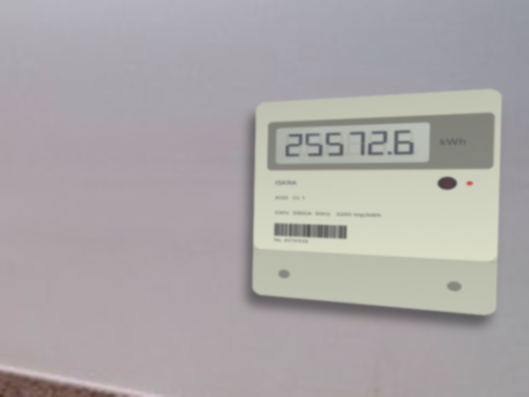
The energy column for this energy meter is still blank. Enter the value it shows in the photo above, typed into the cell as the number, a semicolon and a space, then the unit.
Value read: 25572.6; kWh
